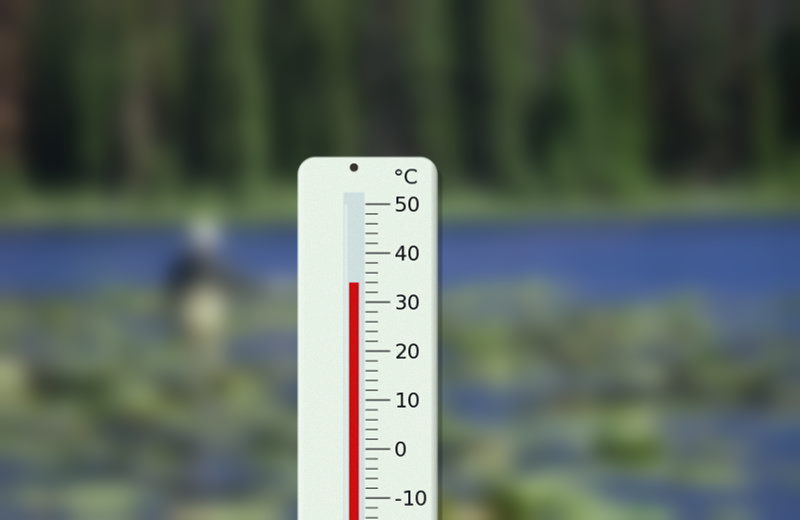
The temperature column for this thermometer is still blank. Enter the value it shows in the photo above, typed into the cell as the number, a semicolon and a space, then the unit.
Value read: 34; °C
